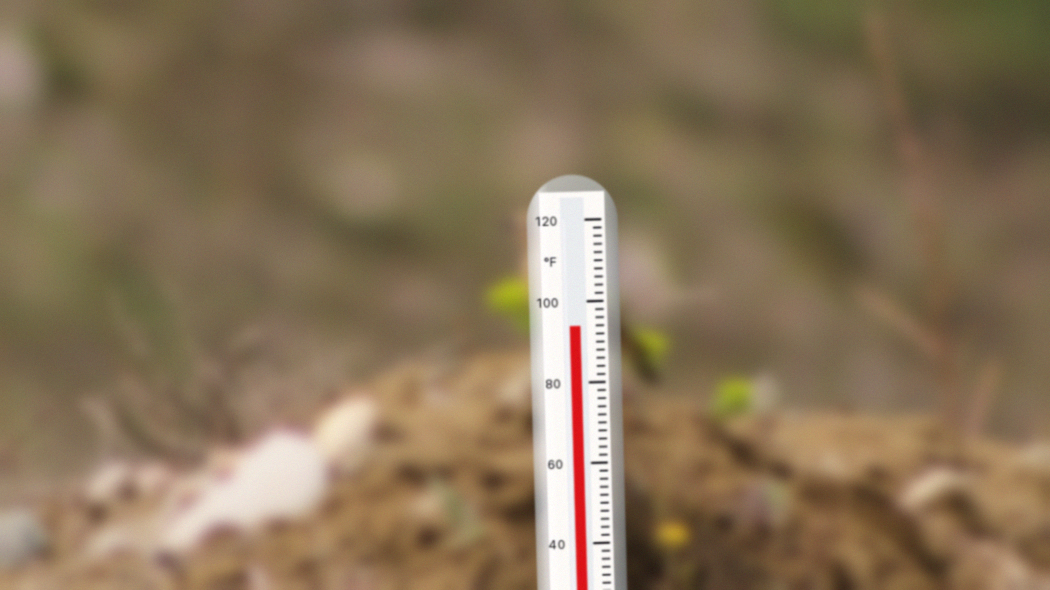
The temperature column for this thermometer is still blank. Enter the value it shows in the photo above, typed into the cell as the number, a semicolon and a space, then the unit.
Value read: 94; °F
